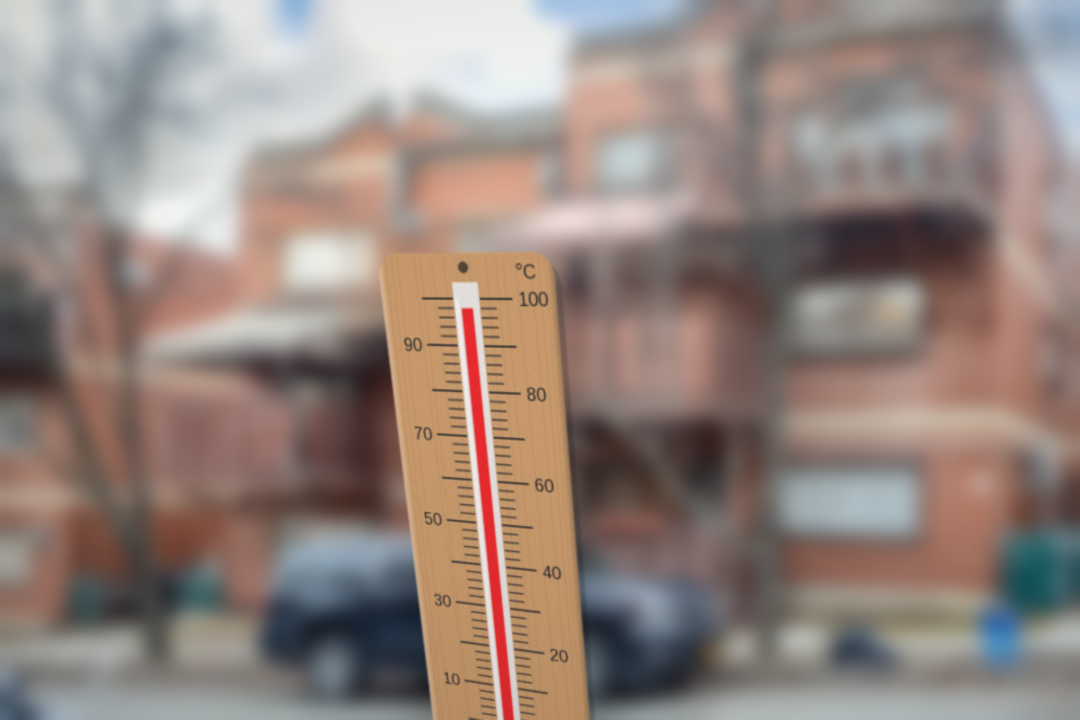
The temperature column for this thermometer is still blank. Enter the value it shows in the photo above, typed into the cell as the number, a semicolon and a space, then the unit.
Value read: 98; °C
